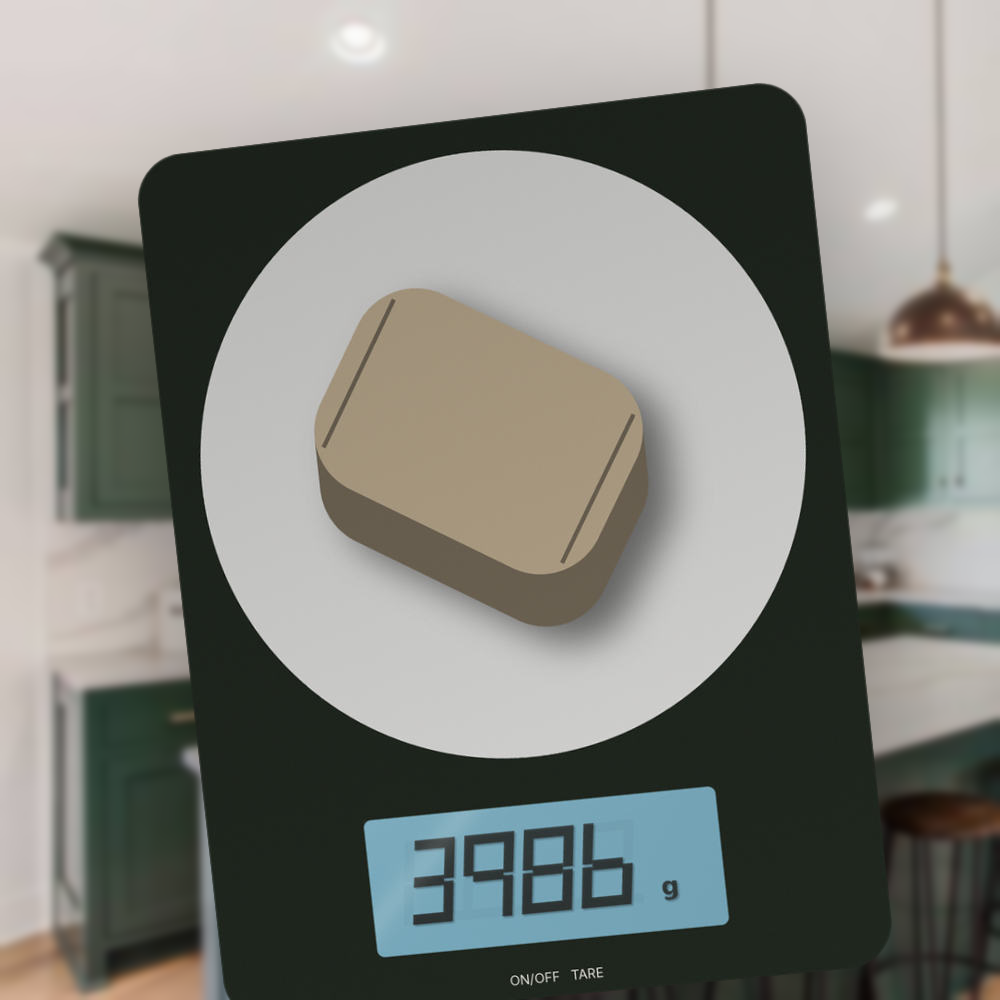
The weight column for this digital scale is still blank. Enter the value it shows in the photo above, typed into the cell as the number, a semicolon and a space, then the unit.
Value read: 3986; g
